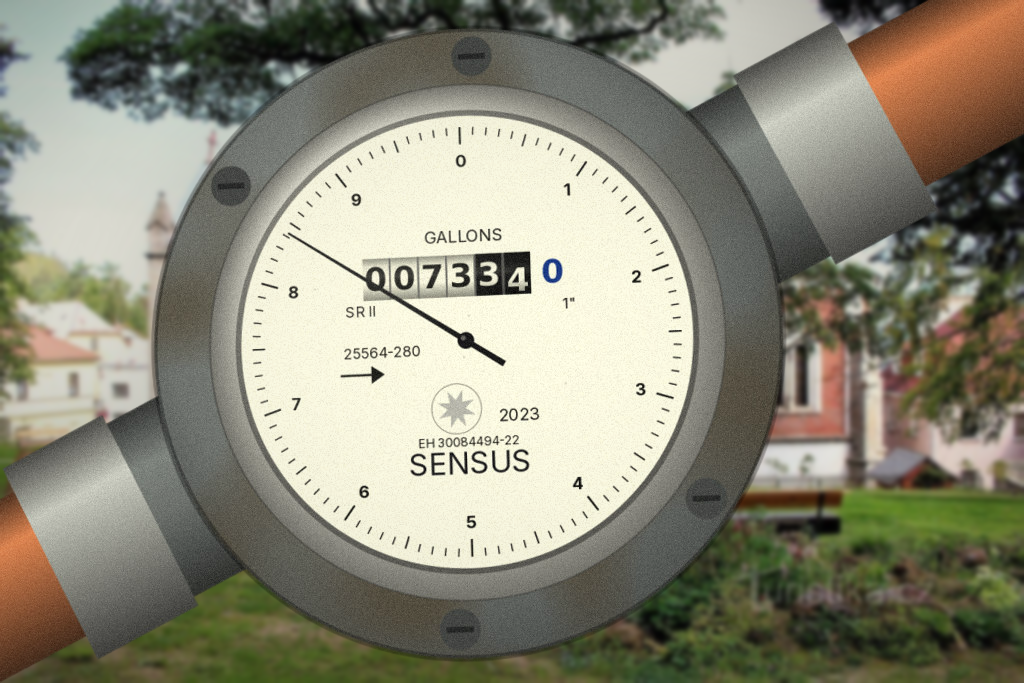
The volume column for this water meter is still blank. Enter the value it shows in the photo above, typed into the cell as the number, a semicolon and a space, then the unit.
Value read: 73338.4; gal
